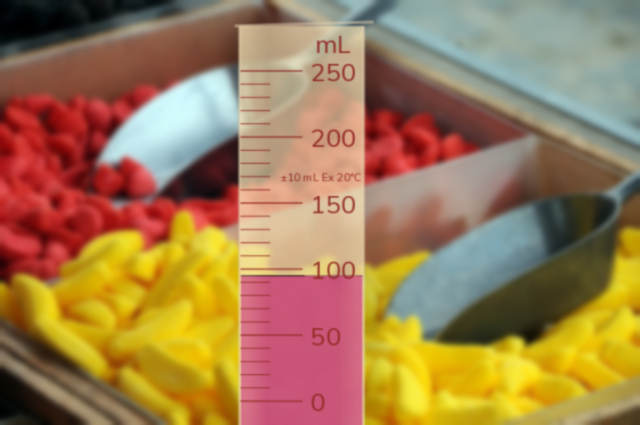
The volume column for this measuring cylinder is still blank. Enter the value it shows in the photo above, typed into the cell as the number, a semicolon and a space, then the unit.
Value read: 95; mL
